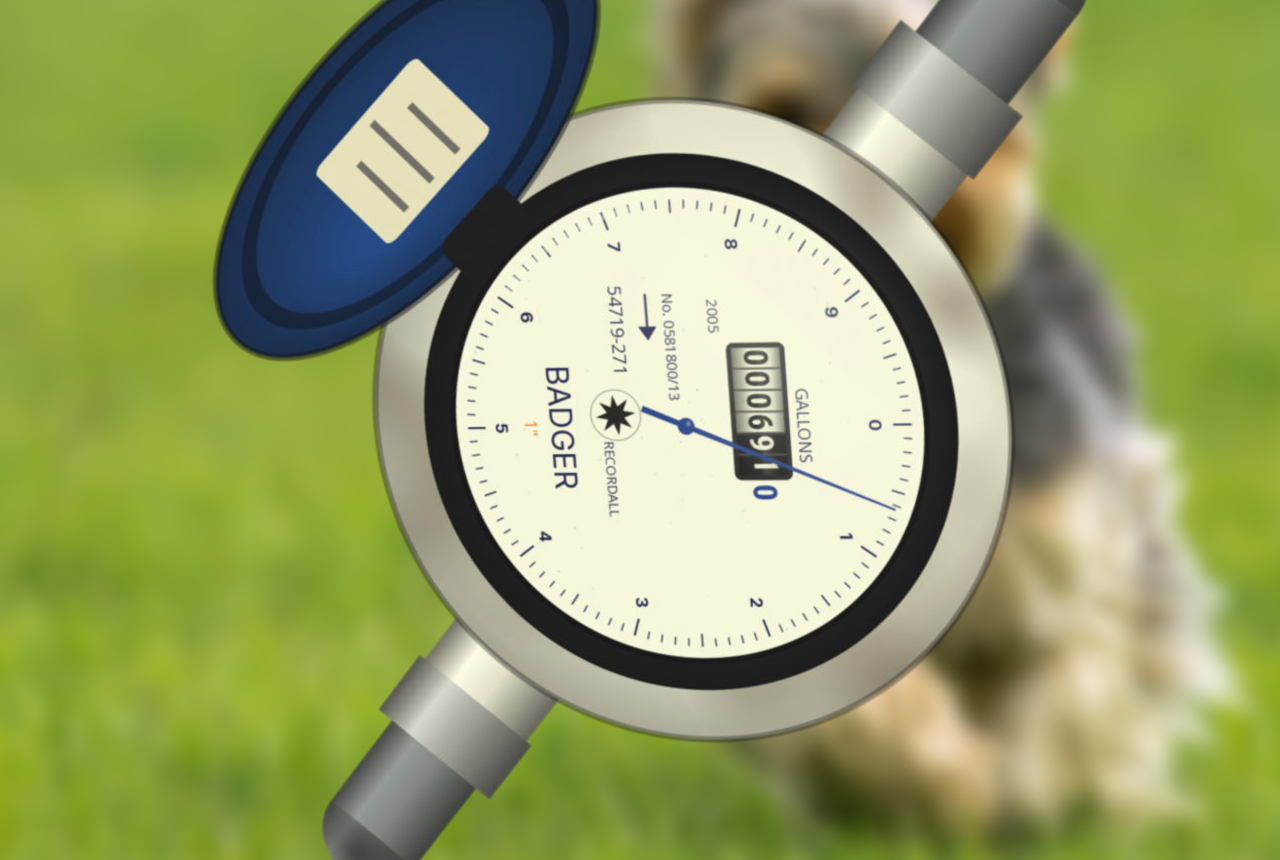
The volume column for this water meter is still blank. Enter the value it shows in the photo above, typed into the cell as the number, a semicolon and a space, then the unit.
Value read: 6910.6; gal
